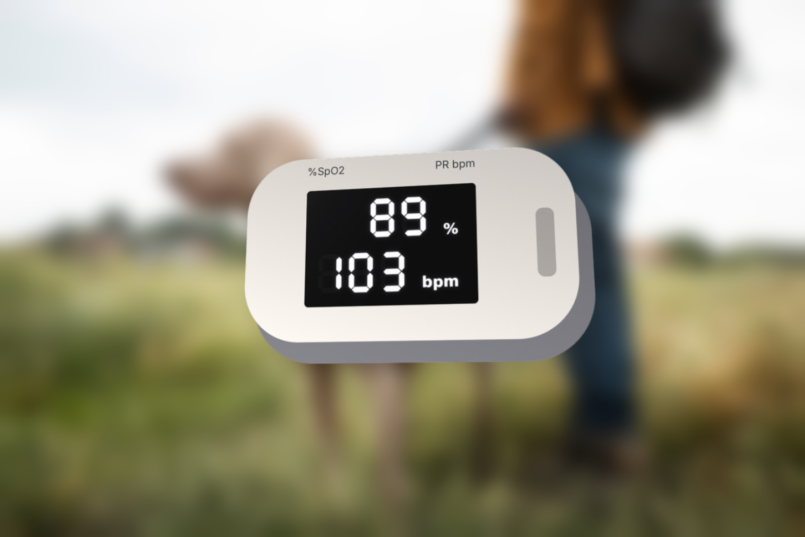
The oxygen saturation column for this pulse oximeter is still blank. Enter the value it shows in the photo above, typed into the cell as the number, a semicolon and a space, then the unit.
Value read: 89; %
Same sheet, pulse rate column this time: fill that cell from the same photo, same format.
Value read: 103; bpm
